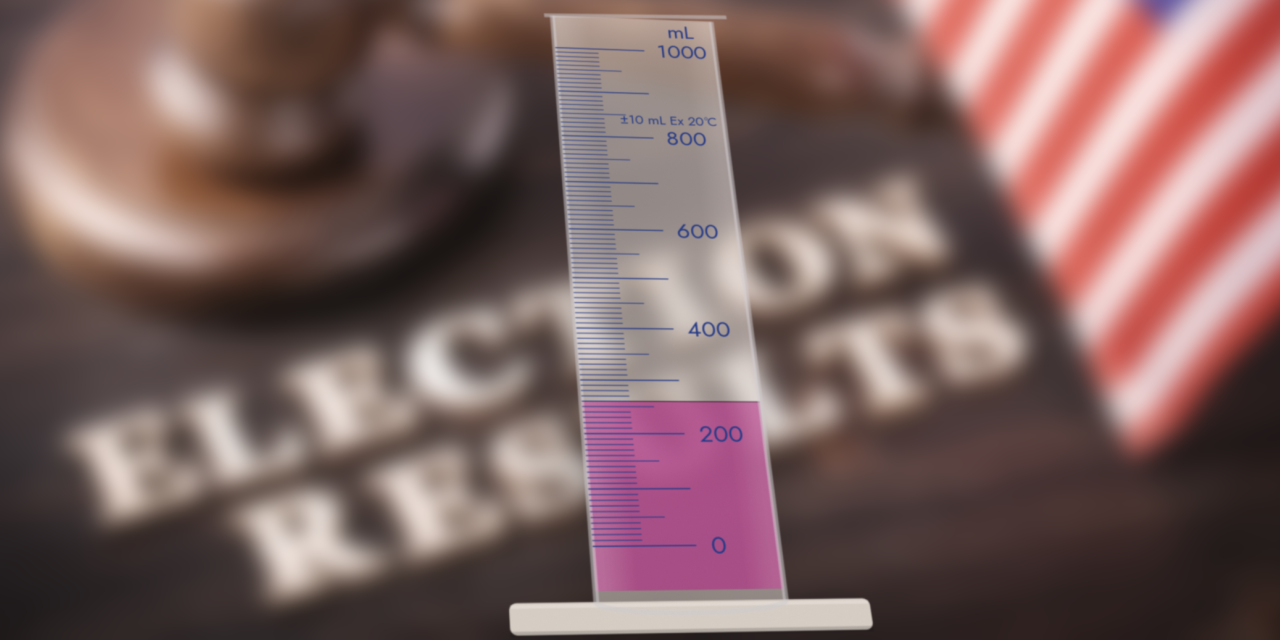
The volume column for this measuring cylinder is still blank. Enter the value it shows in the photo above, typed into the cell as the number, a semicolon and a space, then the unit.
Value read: 260; mL
